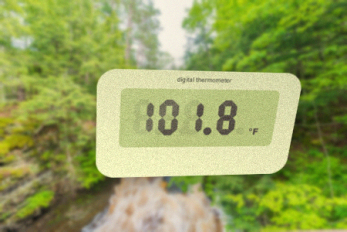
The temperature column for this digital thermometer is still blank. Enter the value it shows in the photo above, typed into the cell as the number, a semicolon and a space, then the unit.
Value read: 101.8; °F
